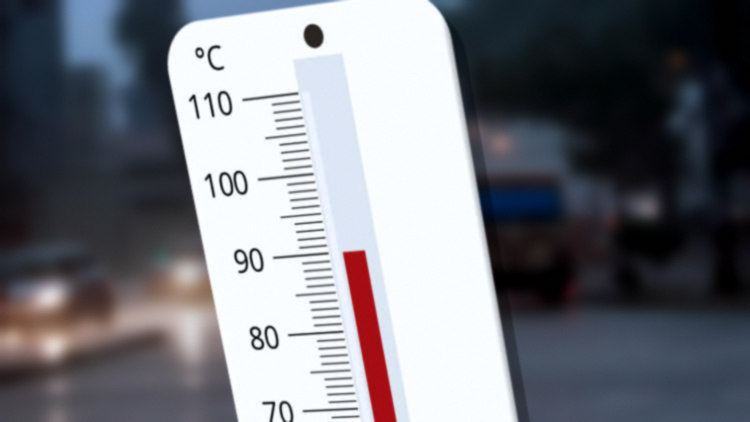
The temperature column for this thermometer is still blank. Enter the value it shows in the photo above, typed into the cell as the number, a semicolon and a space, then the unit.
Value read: 90; °C
